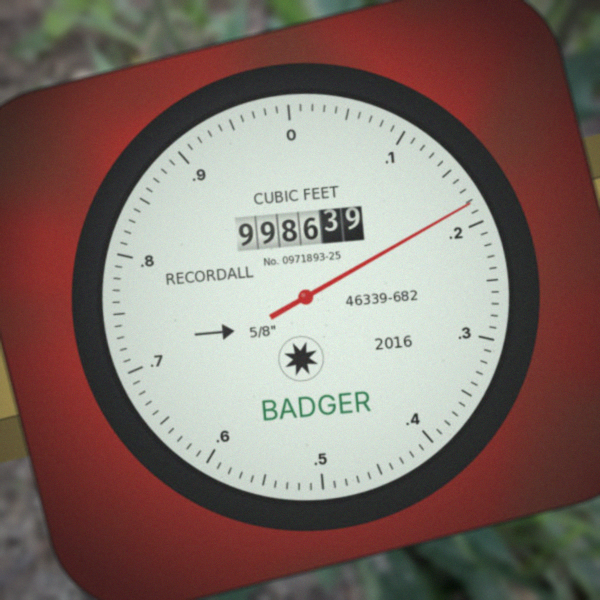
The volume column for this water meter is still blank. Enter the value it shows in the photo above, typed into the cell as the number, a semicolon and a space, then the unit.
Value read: 998639.18; ft³
